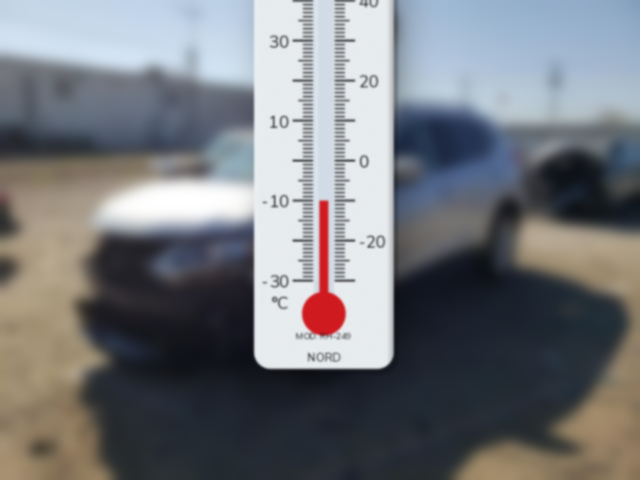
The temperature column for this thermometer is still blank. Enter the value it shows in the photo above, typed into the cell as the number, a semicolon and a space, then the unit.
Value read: -10; °C
